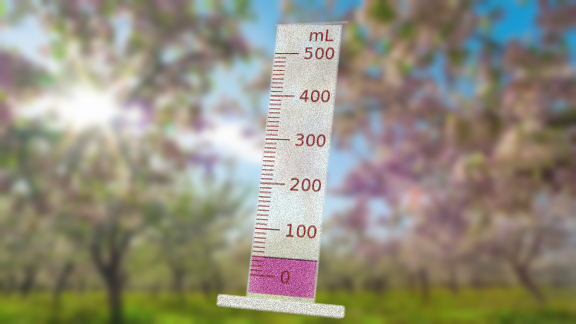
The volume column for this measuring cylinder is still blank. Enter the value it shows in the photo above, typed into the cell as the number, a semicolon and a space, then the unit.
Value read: 40; mL
